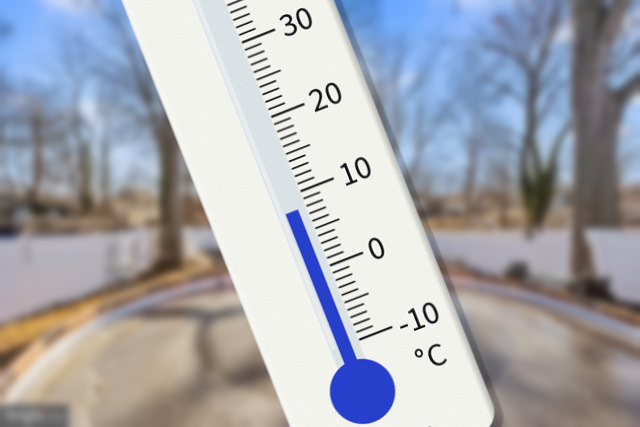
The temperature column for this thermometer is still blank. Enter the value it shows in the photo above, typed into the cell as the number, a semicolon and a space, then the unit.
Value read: 8; °C
